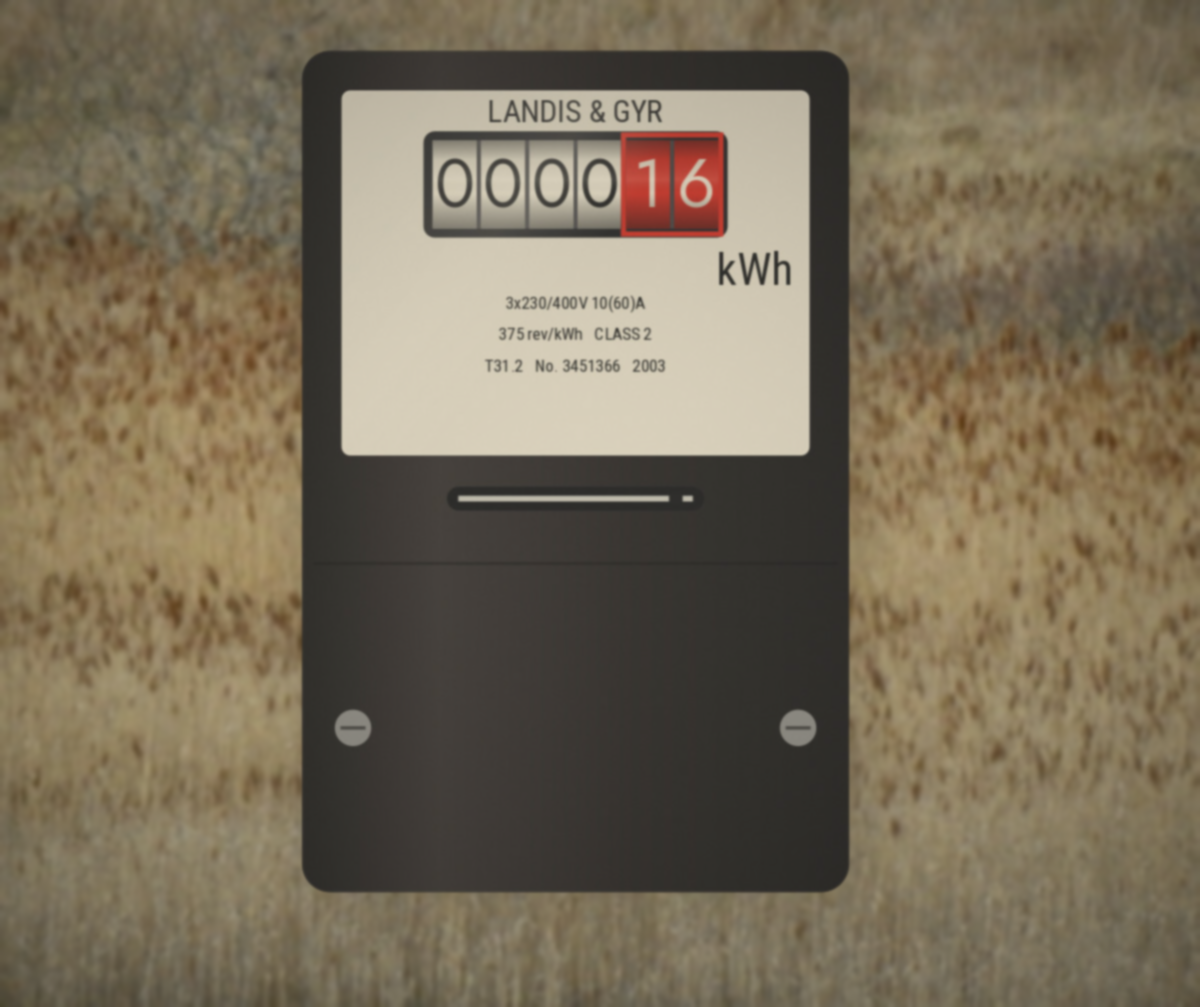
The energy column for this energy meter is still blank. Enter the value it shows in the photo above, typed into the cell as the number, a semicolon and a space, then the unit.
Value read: 0.16; kWh
